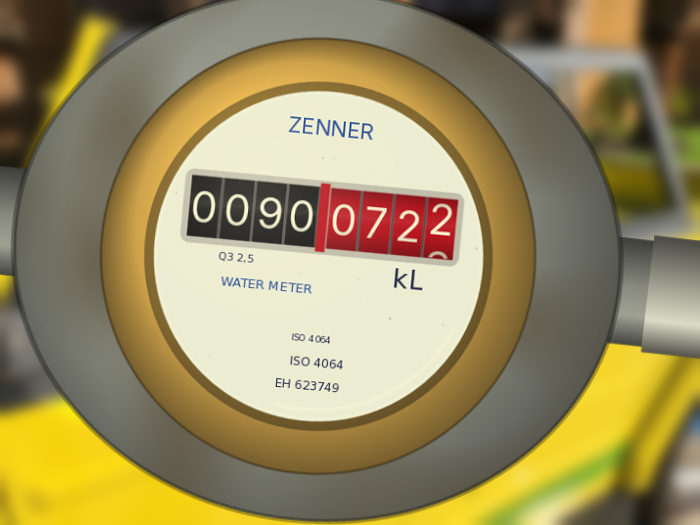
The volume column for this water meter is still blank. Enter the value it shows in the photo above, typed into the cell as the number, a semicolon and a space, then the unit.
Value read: 90.0722; kL
